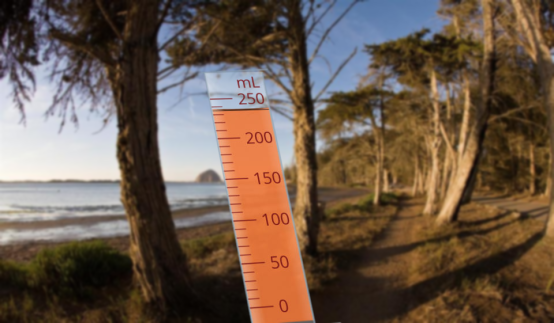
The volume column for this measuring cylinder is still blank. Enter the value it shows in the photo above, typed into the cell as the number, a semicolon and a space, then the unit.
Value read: 235; mL
